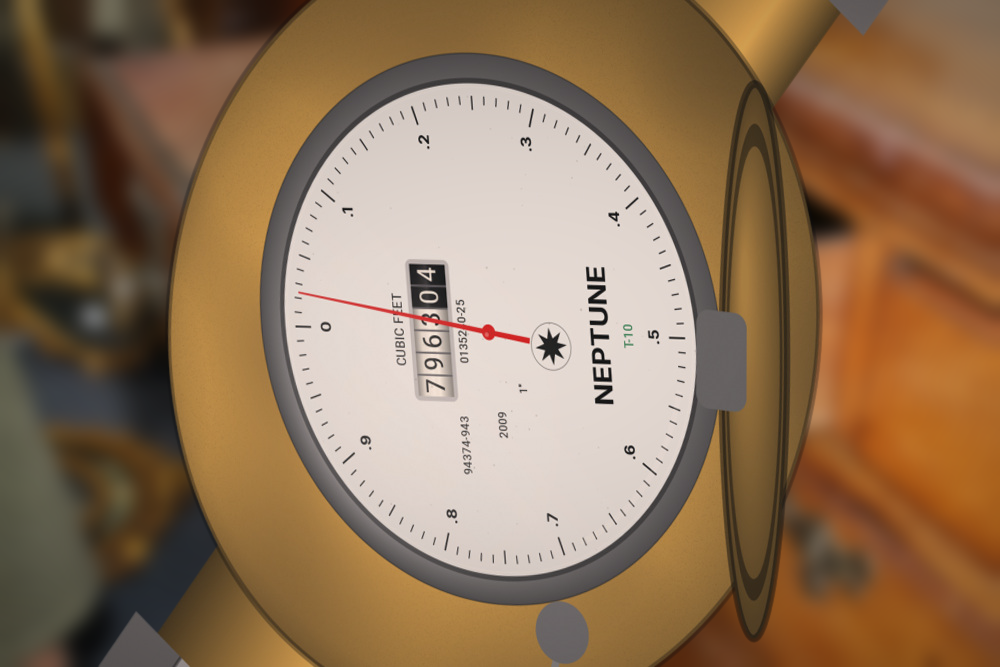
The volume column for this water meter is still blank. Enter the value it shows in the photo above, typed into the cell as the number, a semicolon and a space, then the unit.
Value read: 796304.02; ft³
